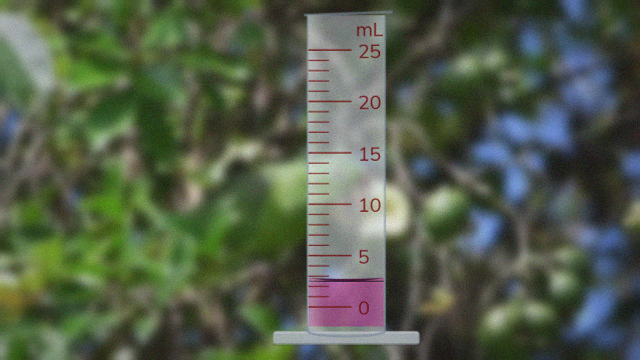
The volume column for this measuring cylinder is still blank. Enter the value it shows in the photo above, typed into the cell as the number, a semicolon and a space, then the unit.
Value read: 2.5; mL
